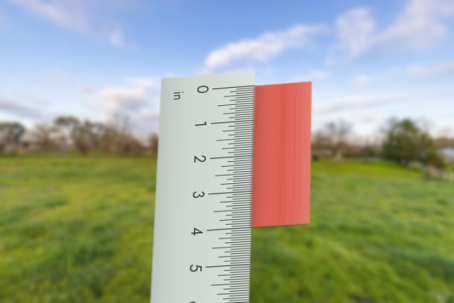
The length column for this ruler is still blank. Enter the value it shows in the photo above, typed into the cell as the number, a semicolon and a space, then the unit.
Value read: 4; in
